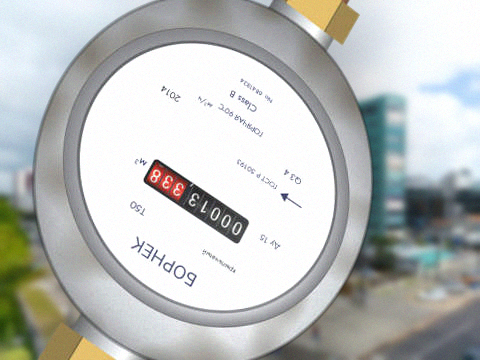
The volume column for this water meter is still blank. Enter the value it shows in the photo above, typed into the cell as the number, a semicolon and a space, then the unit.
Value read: 13.338; m³
